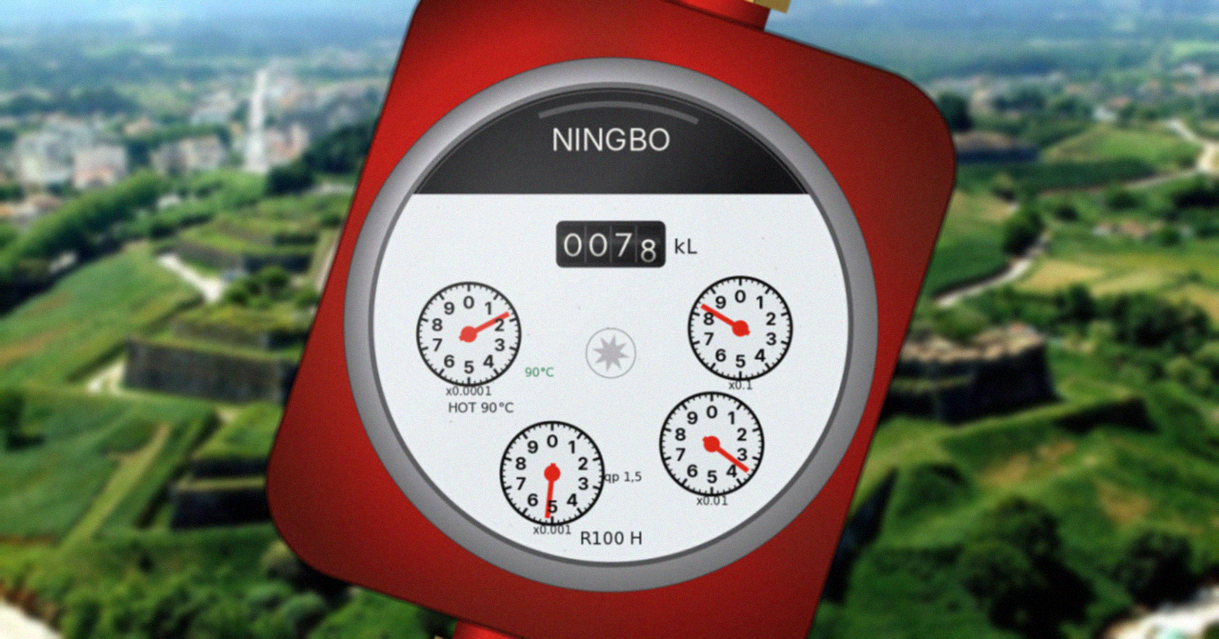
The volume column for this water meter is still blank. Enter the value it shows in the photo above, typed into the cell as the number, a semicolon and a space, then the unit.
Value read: 77.8351; kL
